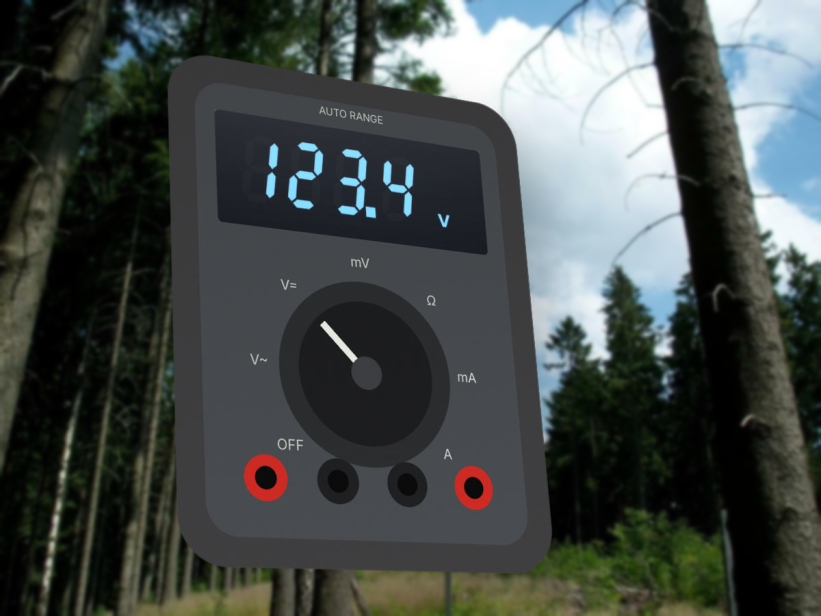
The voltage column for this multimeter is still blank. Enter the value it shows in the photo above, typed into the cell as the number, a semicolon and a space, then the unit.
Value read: 123.4; V
